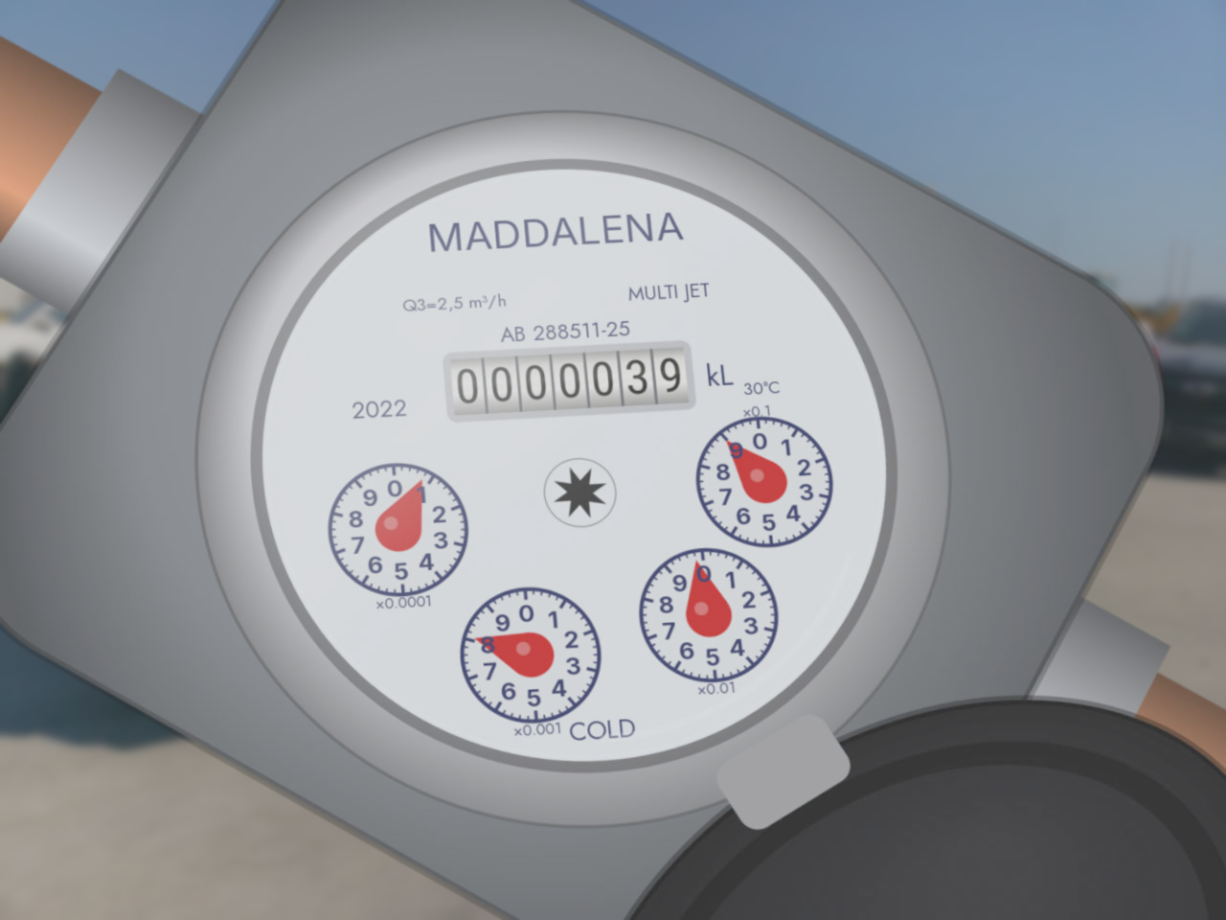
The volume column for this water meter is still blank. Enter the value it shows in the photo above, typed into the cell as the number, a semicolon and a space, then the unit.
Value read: 39.8980; kL
